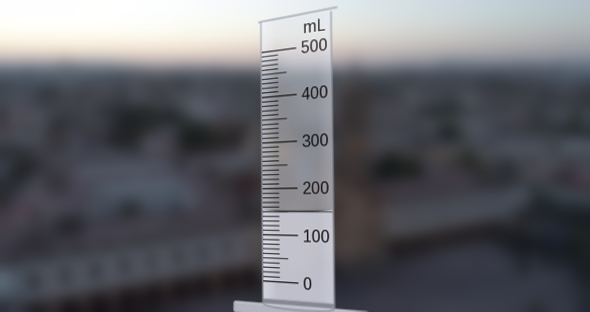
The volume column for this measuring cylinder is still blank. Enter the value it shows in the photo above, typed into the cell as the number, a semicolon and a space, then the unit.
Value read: 150; mL
